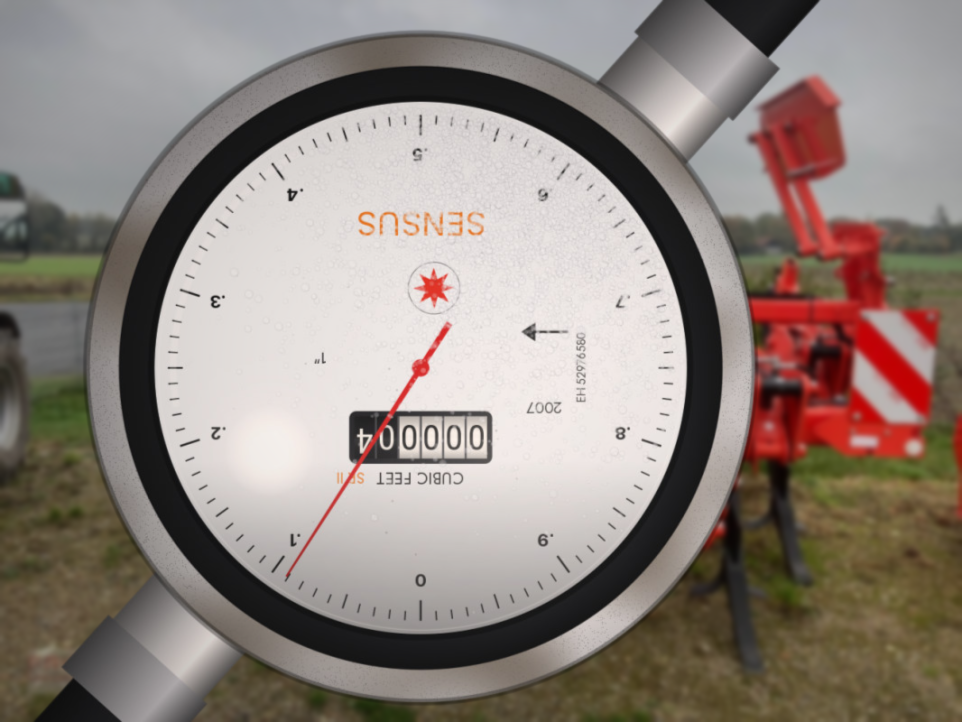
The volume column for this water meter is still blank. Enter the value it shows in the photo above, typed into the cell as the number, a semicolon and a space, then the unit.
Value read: 4.09; ft³
